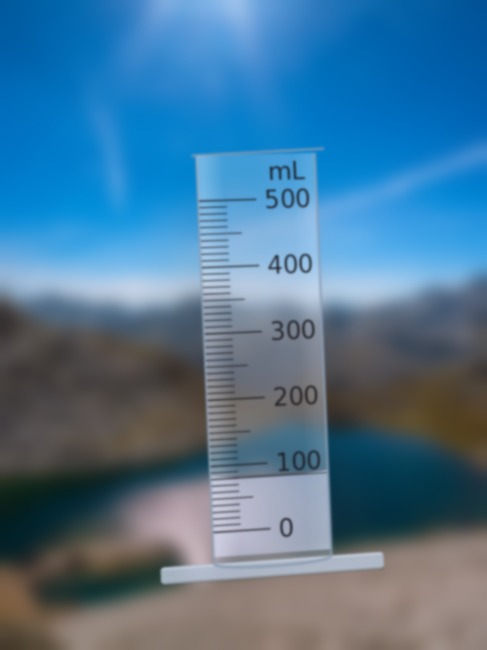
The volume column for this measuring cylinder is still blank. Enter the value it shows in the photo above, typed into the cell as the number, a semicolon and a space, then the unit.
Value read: 80; mL
